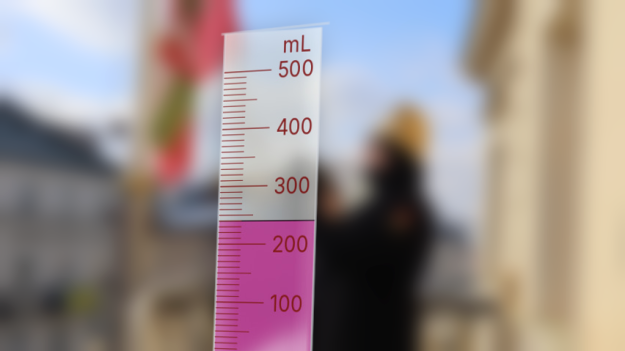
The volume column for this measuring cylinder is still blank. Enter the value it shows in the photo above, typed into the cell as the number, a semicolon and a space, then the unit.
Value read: 240; mL
